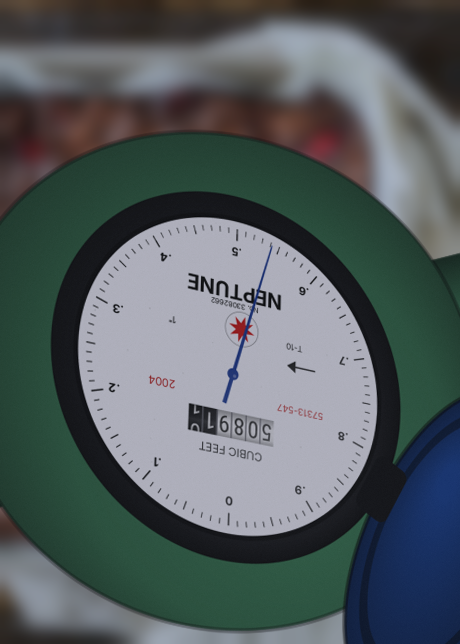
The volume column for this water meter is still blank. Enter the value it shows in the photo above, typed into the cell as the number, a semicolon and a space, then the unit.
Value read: 508910.54; ft³
